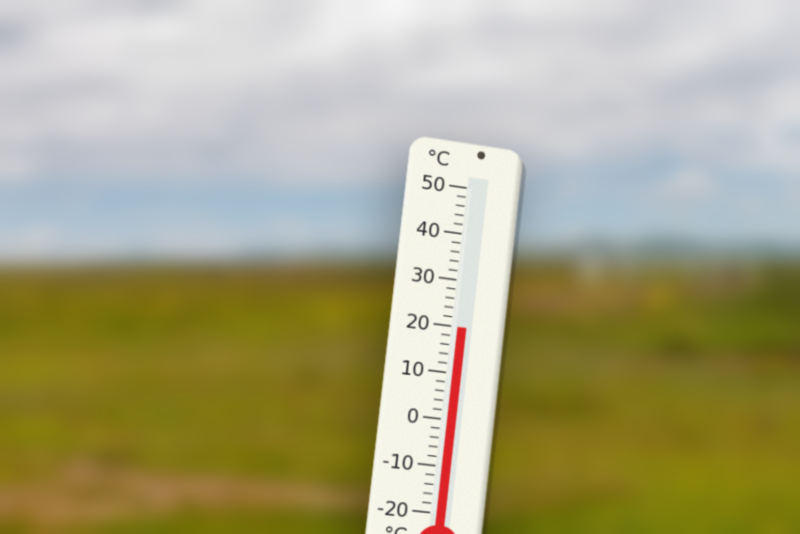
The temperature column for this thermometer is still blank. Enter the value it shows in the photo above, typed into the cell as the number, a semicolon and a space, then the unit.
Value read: 20; °C
